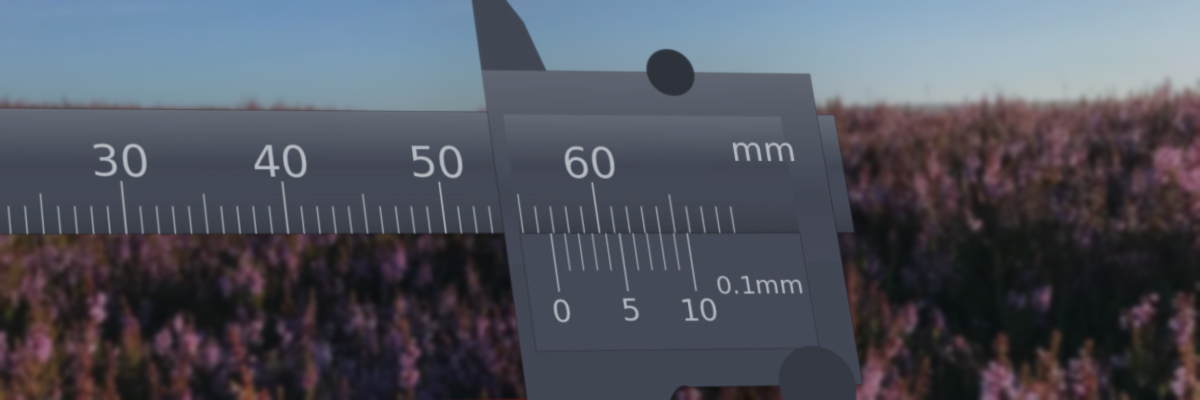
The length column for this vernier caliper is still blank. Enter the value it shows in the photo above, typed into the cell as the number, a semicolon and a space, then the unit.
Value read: 56.8; mm
